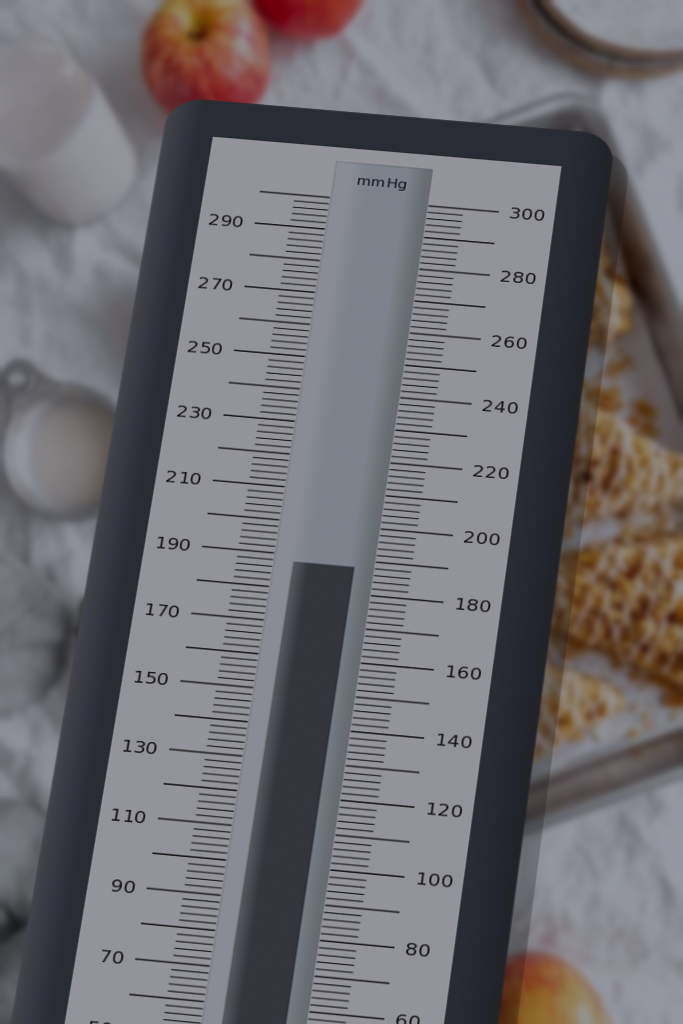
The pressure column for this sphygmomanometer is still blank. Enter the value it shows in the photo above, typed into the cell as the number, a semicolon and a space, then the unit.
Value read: 188; mmHg
